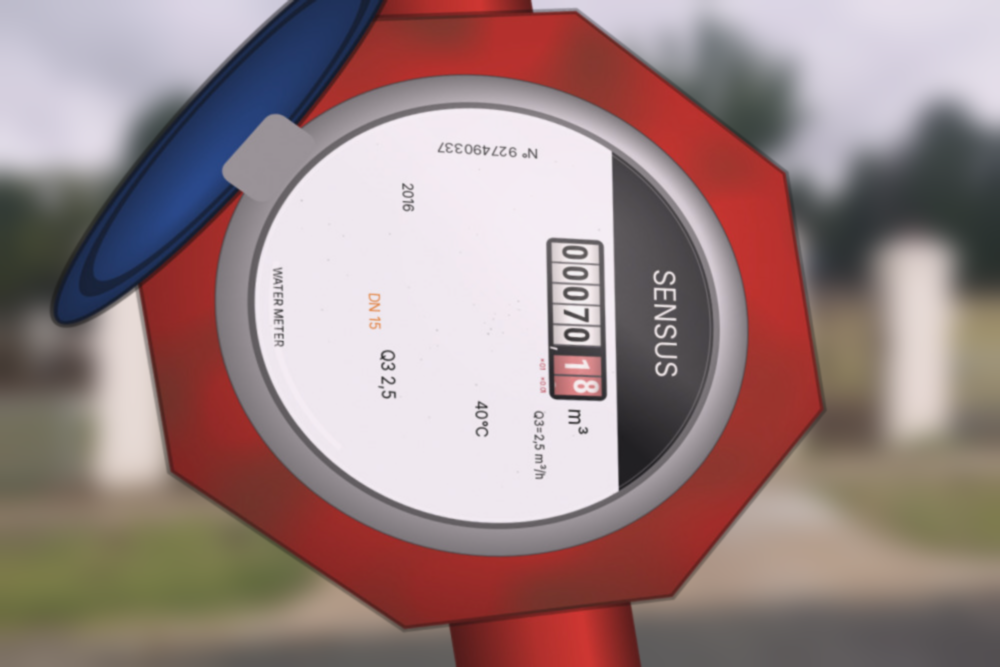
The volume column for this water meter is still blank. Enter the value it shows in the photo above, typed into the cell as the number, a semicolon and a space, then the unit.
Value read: 70.18; m³
